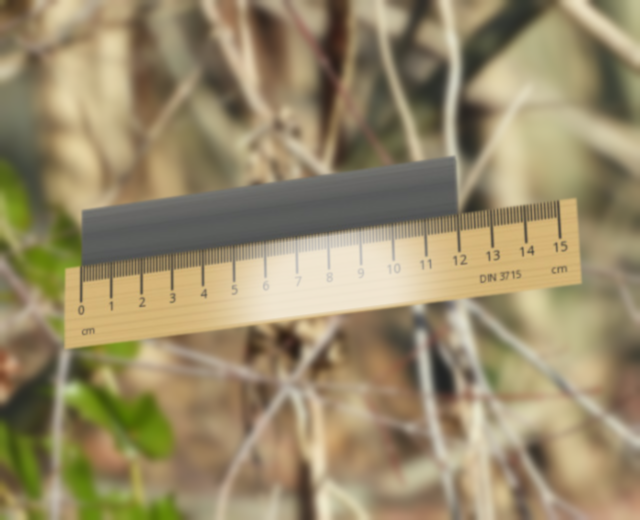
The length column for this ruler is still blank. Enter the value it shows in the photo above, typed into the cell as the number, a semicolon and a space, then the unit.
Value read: 12; cm
